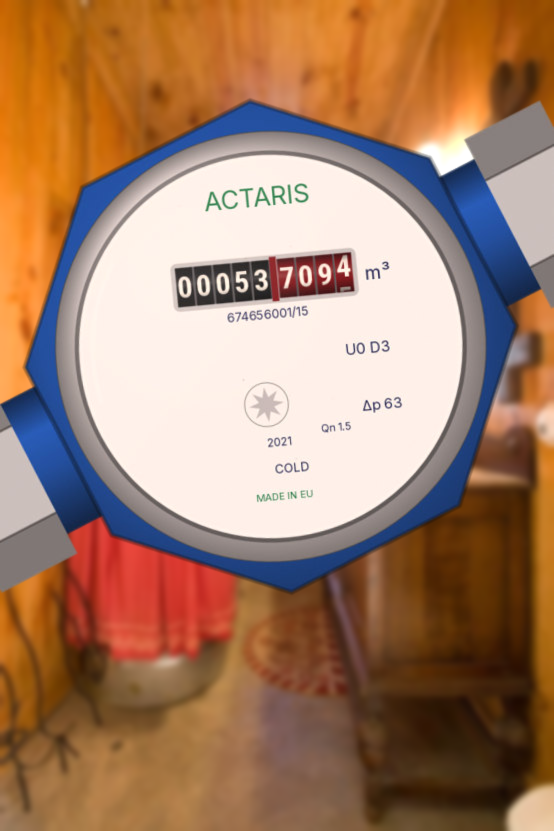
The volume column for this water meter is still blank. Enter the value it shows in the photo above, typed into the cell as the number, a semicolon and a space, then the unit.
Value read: 53.7094; m³
